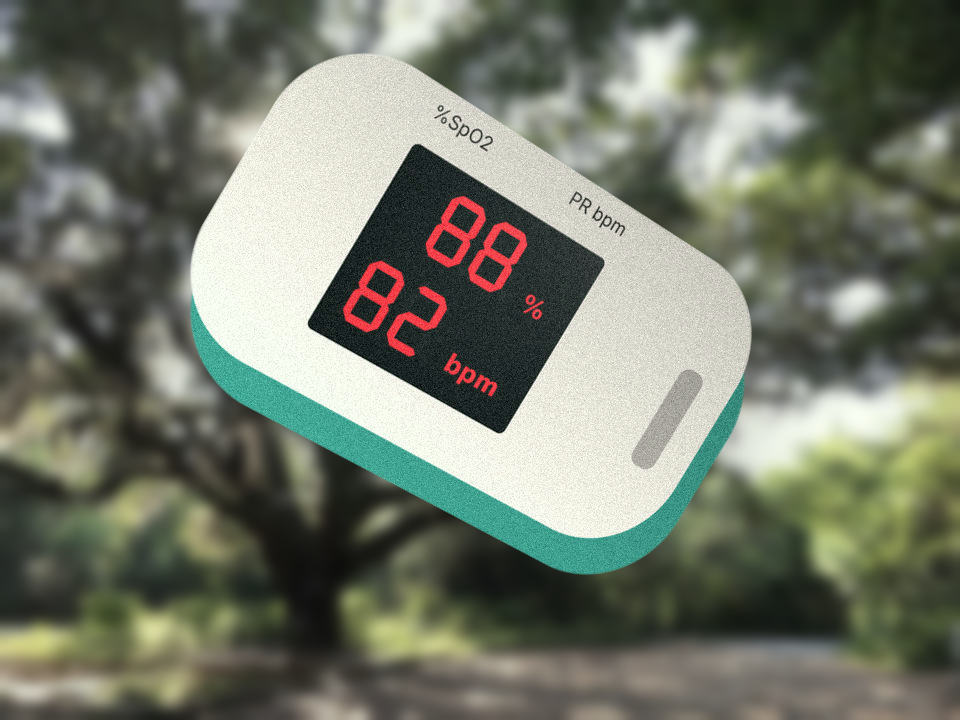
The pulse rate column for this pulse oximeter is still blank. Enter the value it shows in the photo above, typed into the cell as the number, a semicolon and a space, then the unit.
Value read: 82; bpm
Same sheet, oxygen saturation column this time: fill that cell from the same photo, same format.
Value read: 88; %
